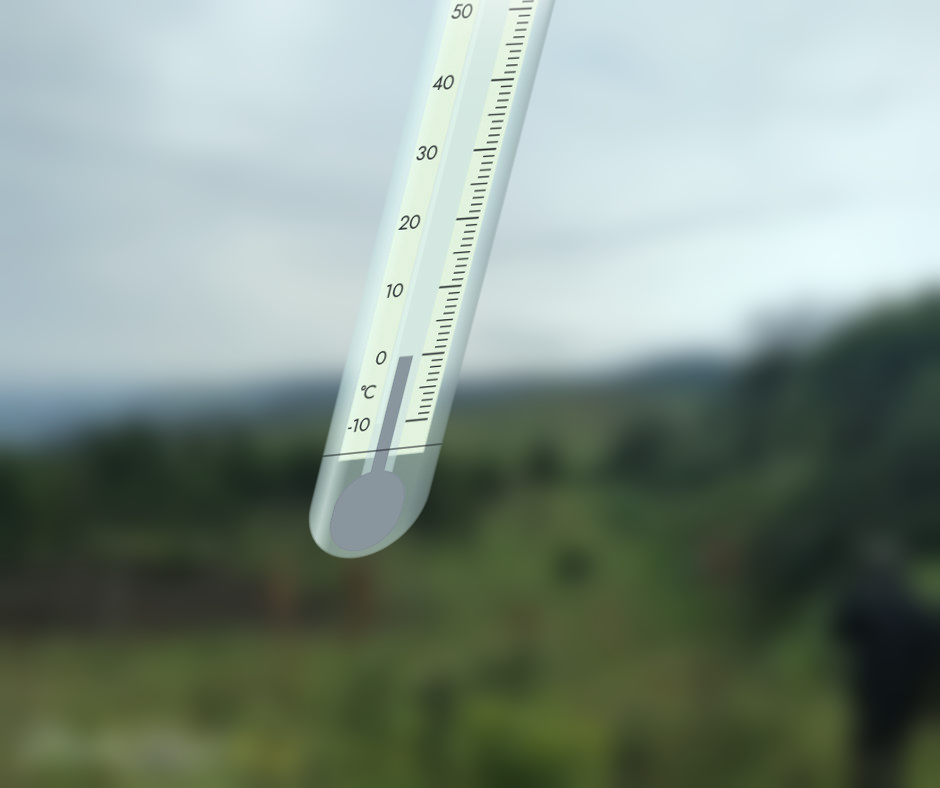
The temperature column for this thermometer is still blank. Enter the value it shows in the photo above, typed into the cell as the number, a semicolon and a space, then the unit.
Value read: 0; °C
